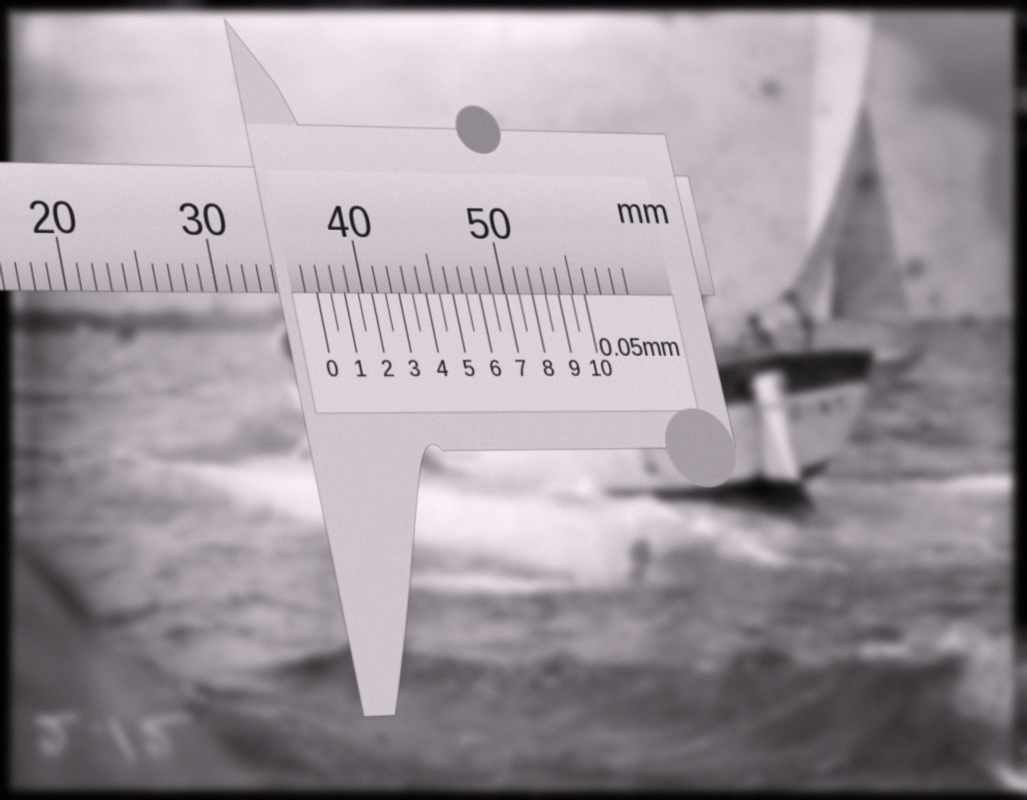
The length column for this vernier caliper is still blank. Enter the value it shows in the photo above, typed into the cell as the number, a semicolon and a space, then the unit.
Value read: 36.8; mm
